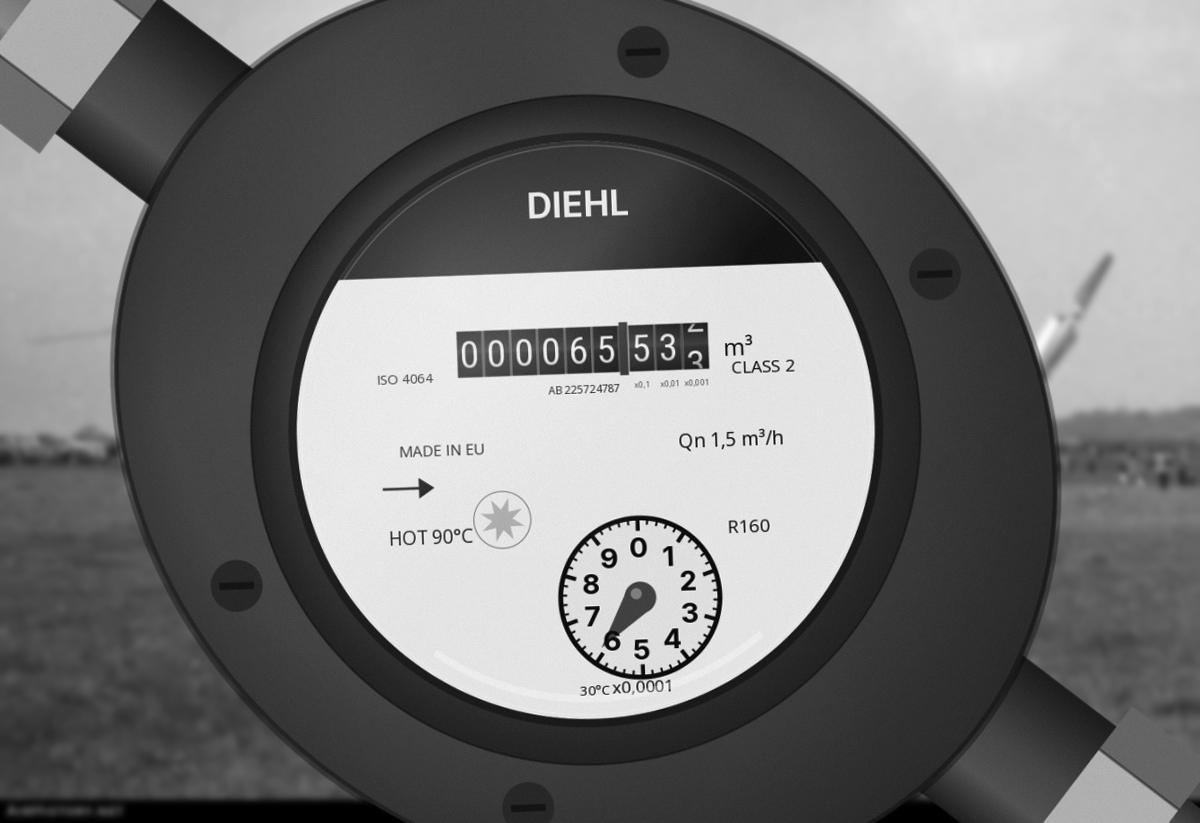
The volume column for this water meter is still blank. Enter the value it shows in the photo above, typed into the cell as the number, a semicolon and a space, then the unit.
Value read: 65.5326; m³
